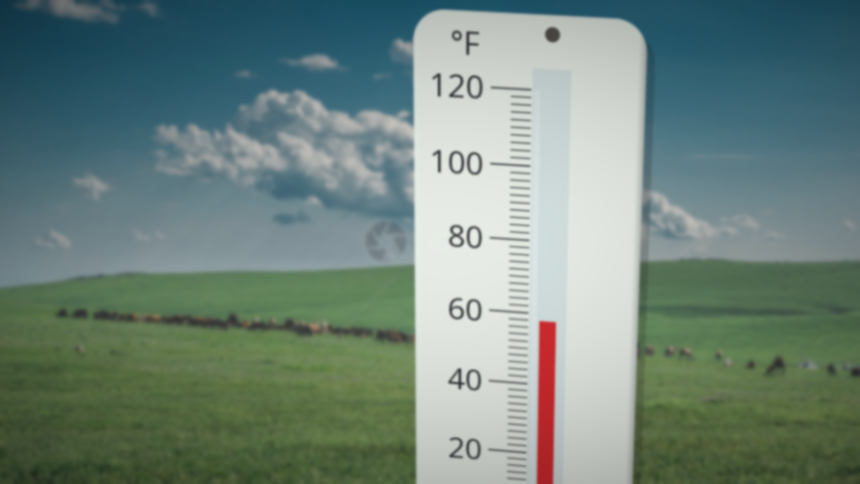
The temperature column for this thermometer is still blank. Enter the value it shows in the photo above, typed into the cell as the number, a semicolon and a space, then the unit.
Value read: 58; °F
